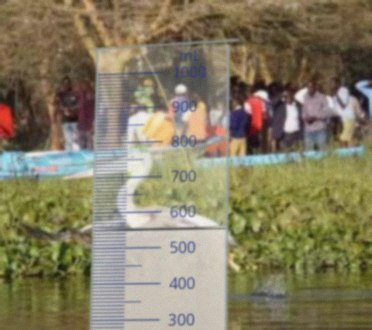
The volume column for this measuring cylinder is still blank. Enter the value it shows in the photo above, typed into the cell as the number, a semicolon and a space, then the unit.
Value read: 550; mL
